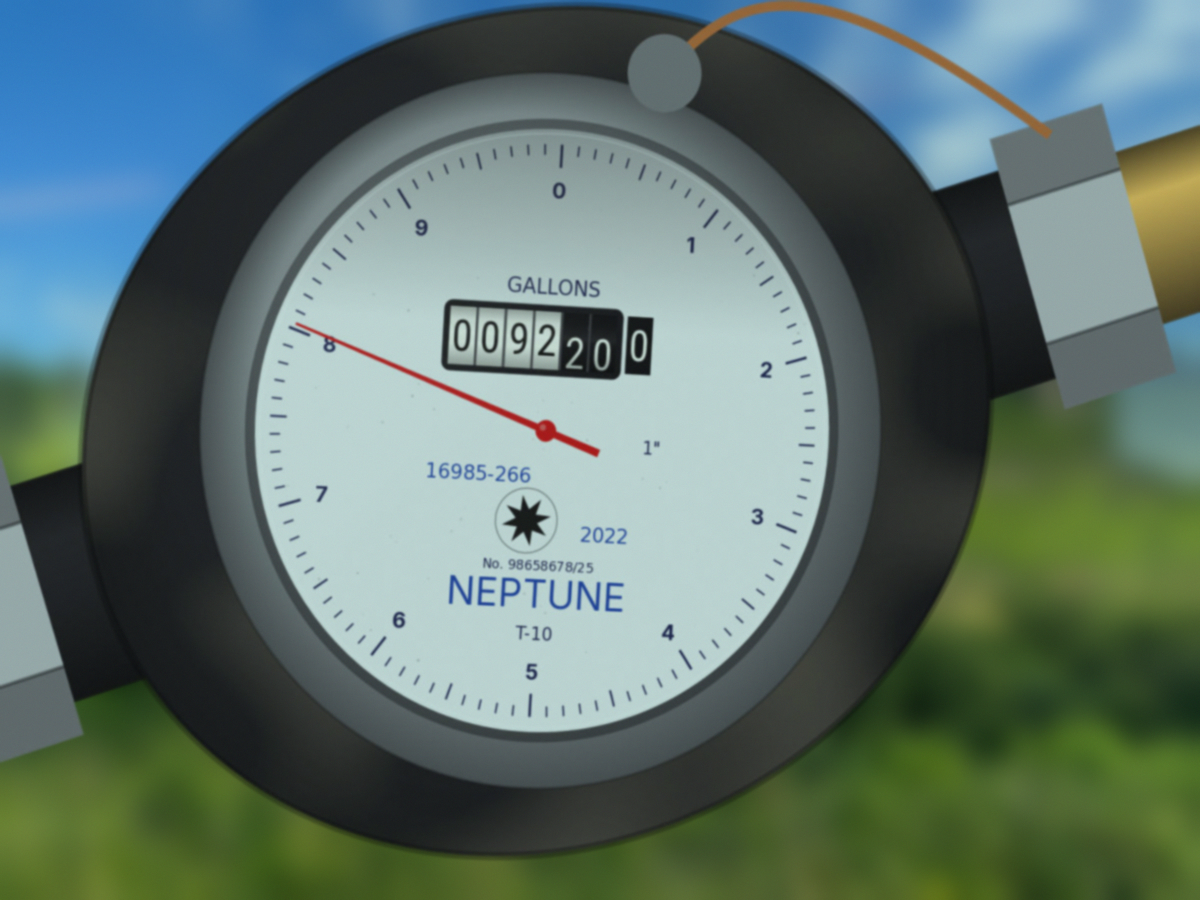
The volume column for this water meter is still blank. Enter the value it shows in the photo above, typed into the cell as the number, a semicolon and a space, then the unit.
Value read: 92198.0; gal
